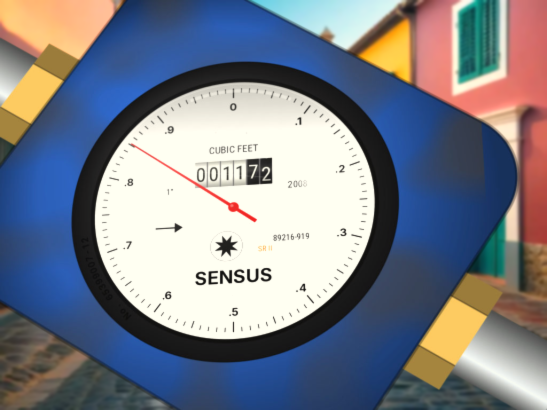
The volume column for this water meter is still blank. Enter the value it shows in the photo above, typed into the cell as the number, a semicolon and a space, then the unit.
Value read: 1171.85; ft³
